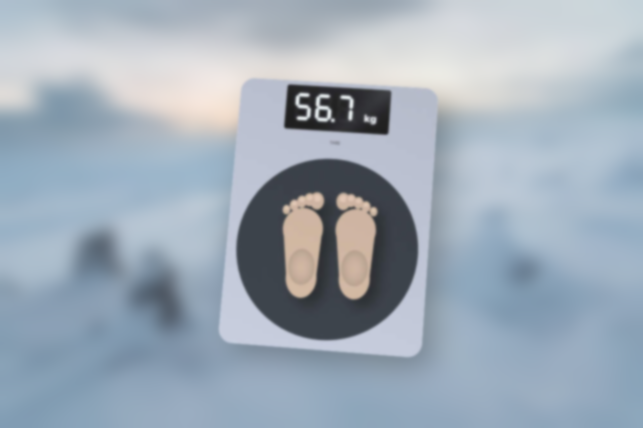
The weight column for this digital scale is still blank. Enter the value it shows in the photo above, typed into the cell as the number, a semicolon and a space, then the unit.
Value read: 56.7; kg
